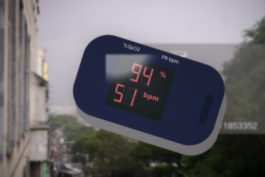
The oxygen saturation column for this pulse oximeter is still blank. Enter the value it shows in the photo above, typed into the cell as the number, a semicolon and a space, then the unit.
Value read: 94; %
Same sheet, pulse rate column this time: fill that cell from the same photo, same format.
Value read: 51; bpm
